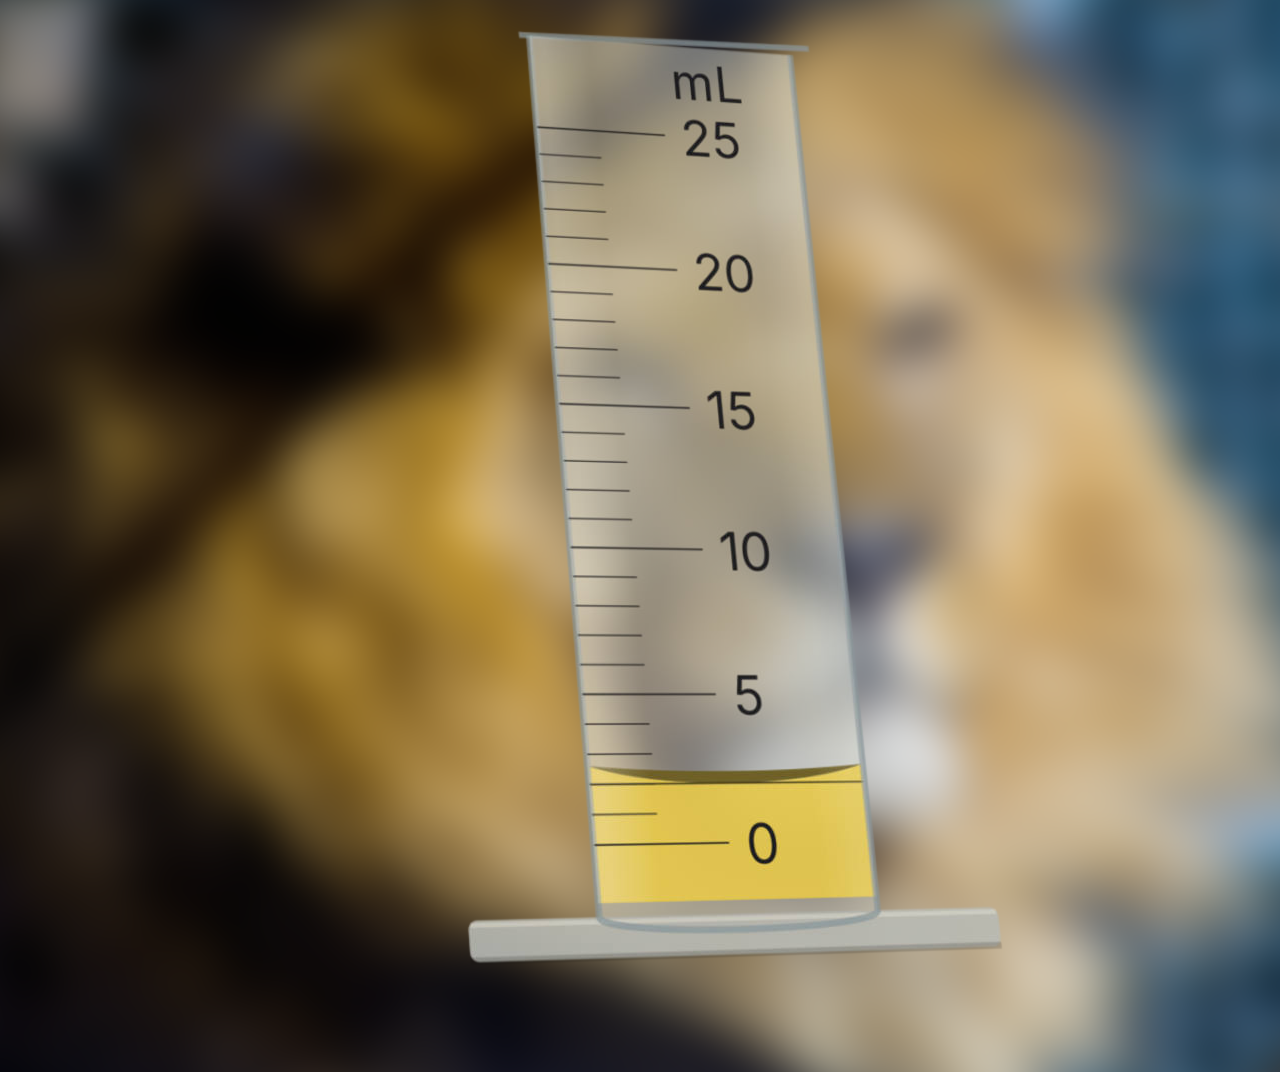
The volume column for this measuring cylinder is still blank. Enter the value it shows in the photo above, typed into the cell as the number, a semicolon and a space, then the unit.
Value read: 2; mL
